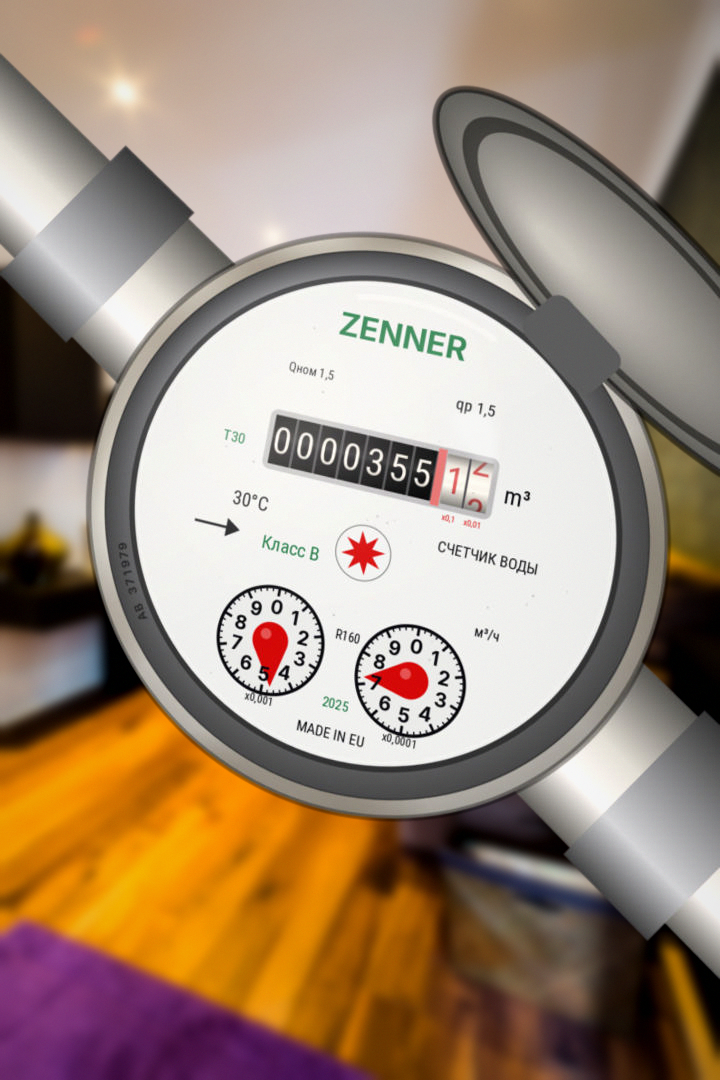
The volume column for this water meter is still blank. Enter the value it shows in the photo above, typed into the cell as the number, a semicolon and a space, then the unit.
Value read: 355.1247; m³
